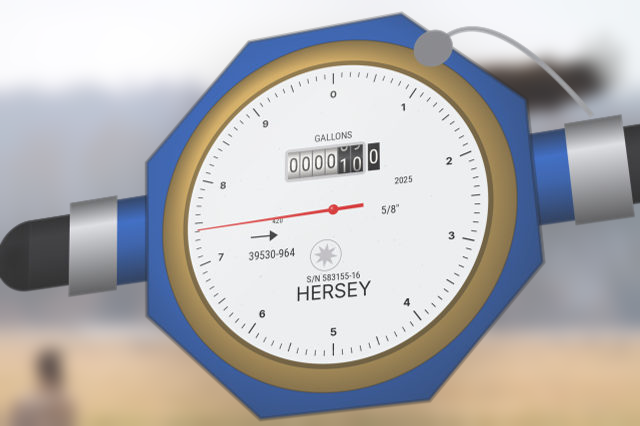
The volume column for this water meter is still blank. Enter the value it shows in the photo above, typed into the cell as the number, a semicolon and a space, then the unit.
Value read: 97.4; gal
